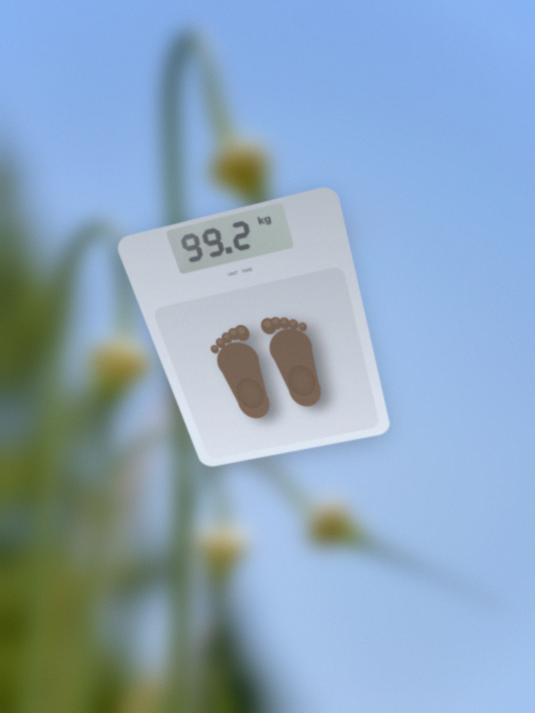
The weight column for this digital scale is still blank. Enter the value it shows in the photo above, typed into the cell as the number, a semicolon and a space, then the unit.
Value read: 99.2; kg
